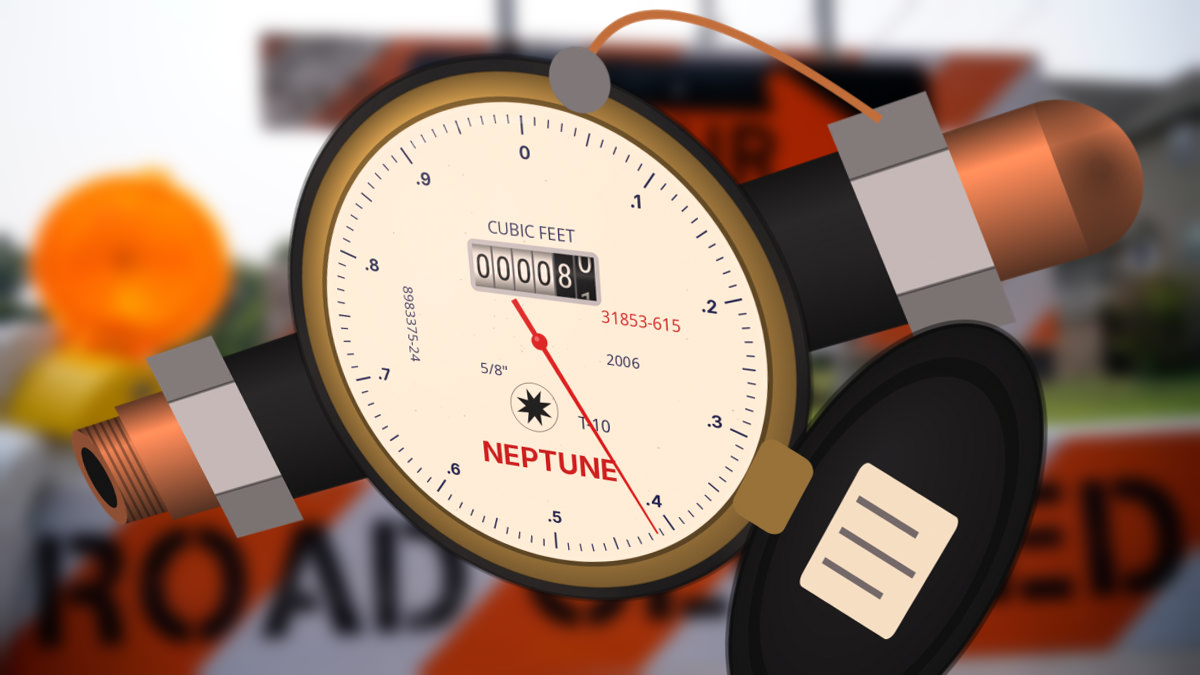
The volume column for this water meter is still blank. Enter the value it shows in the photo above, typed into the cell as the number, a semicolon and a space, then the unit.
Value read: 80.41; ft³
